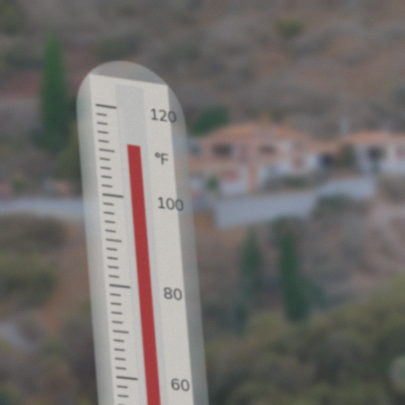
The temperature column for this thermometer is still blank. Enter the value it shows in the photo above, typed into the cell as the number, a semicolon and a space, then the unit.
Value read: 112; °F
